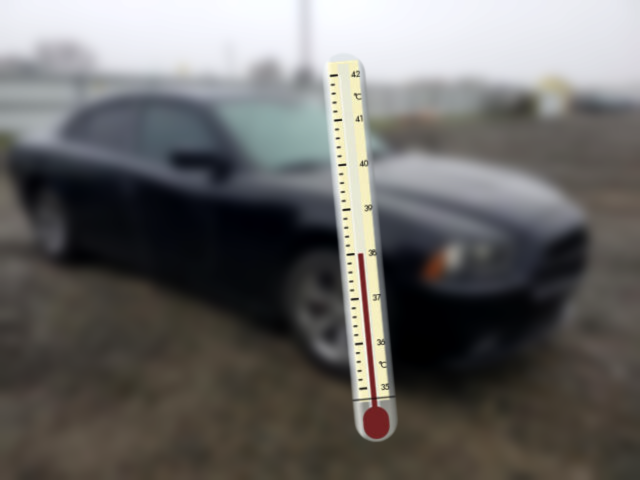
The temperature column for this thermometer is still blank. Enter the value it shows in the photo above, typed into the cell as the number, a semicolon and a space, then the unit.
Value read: 38; °C
